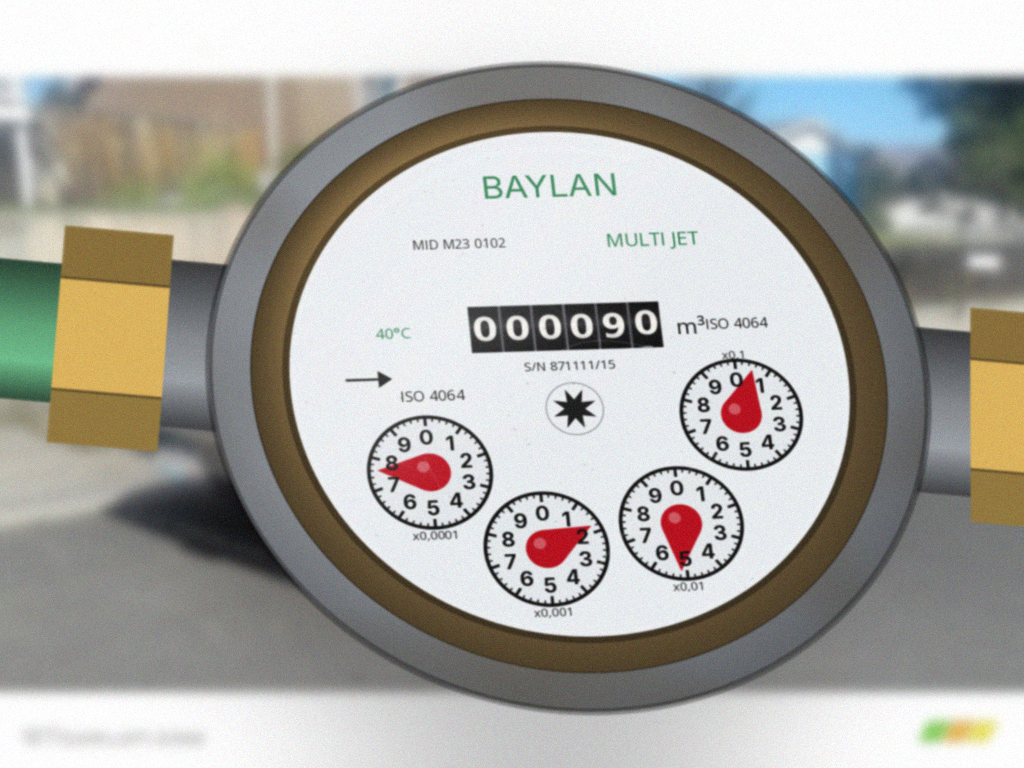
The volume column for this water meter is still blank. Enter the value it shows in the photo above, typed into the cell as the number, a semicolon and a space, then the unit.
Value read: 90.0517; m³
